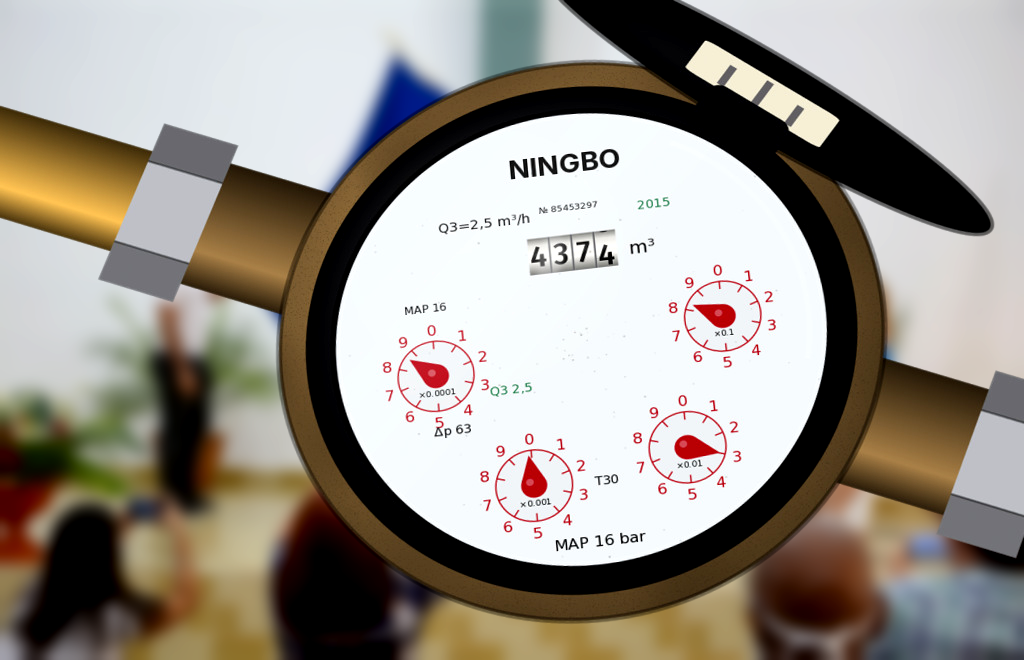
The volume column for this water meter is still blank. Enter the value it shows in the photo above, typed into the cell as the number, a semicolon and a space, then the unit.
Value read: 4373.8298; m³
